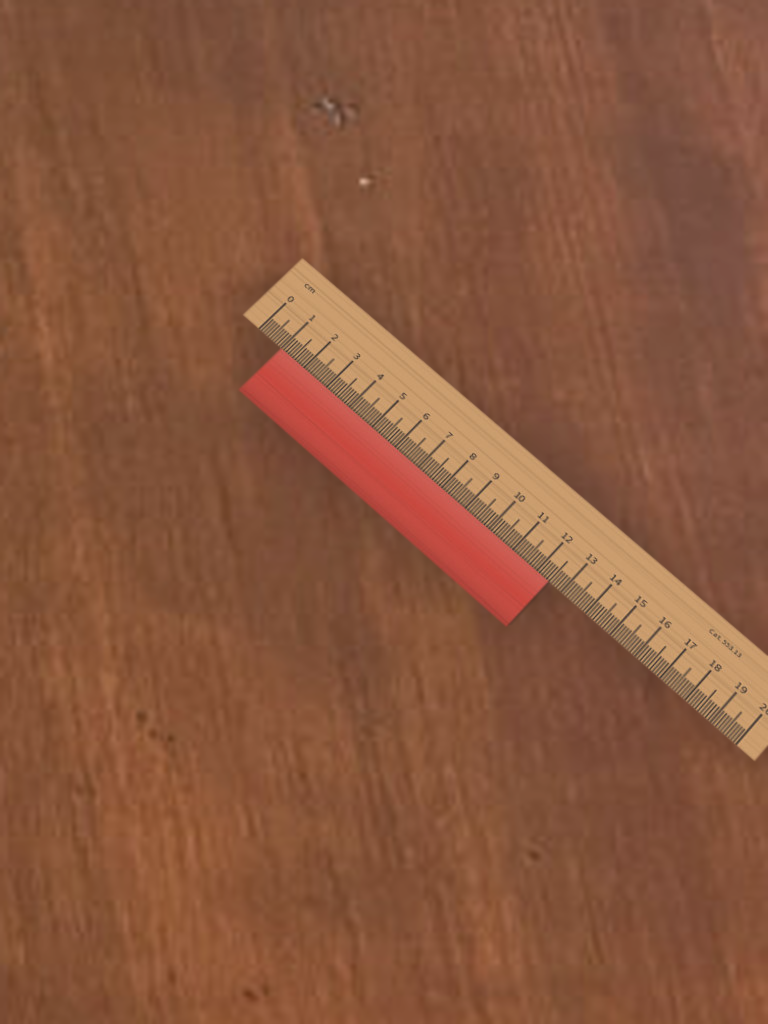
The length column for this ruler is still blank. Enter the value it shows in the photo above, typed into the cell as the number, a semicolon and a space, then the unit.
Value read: 11.5; cm
